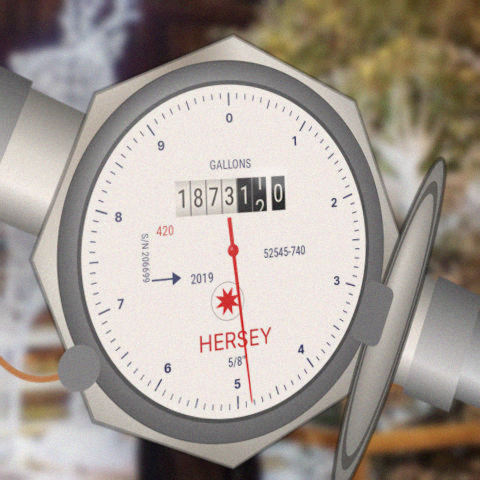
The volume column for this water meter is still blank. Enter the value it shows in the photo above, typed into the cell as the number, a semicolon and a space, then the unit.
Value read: 1873114.8; gal
